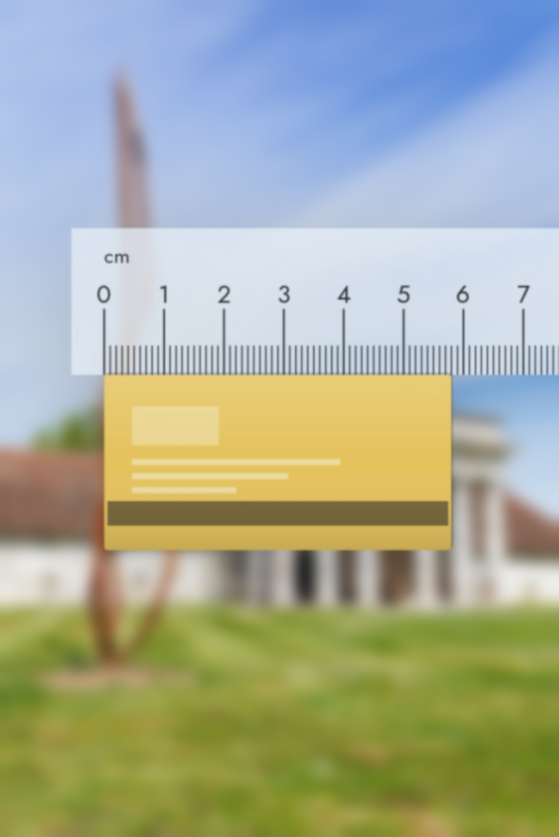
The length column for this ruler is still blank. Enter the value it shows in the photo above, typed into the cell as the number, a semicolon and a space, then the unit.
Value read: 5.8; cm
